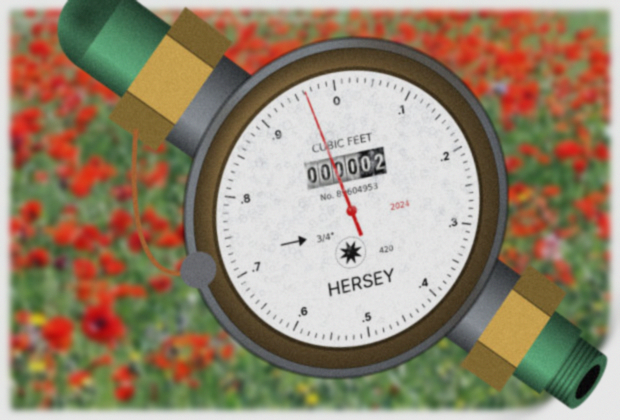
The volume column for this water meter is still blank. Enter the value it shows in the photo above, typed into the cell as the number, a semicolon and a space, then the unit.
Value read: 1.96; ft³
